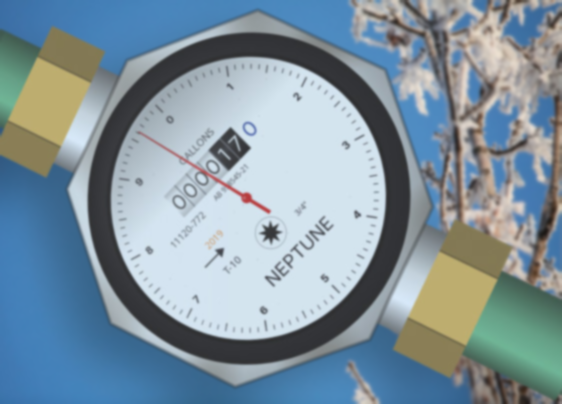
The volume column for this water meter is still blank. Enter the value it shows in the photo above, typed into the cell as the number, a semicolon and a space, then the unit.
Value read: 169.6; gal
